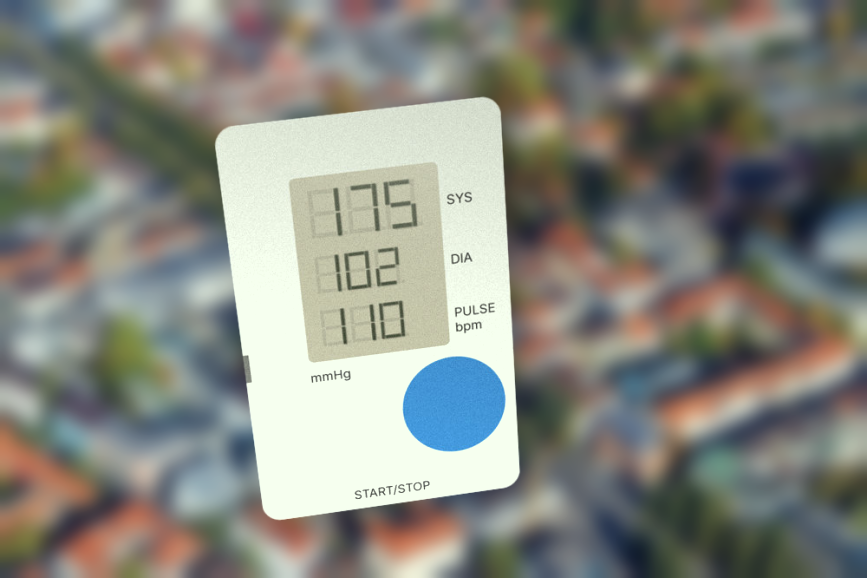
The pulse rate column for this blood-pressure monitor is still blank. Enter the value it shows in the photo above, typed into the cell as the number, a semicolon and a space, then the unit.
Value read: 110; bpm
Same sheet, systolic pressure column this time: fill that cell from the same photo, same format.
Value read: 175; mmHg
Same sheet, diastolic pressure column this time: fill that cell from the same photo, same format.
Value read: 102; mmHg
